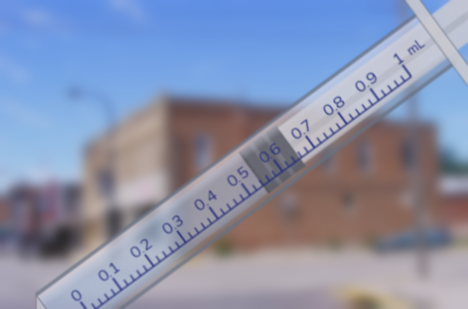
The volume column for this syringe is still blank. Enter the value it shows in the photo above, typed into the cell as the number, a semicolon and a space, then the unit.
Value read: 0.54; mL
